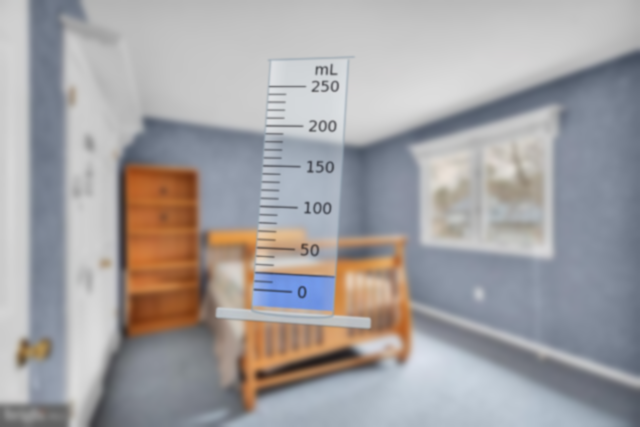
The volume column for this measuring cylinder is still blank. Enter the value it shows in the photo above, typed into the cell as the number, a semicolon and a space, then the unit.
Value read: 20; mL
